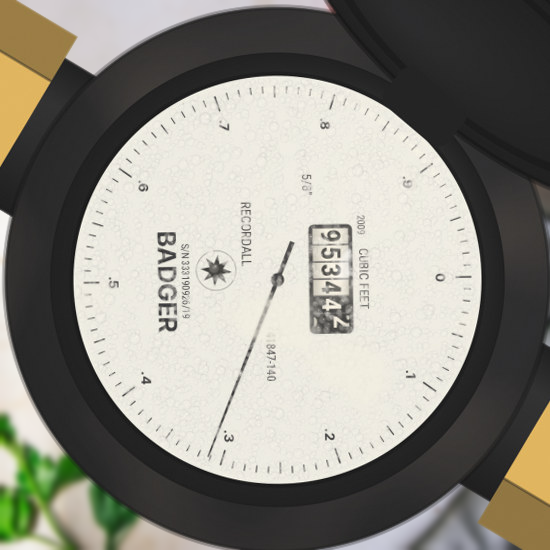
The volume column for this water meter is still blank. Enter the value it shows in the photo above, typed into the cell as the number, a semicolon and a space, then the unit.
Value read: 953442.31; ft³
